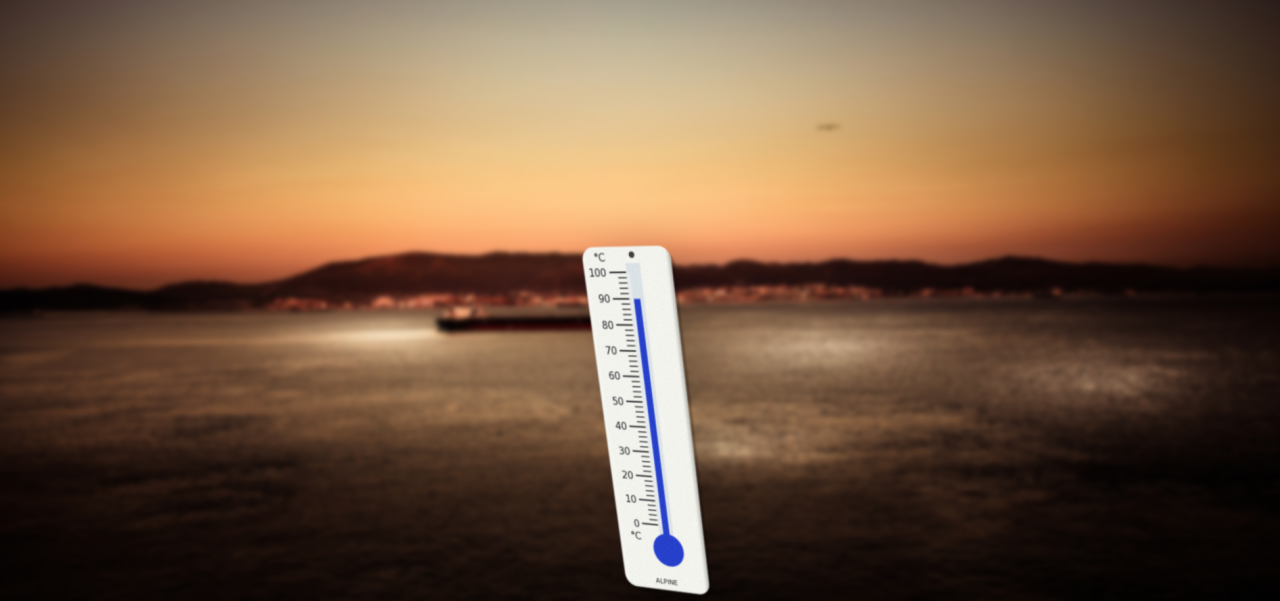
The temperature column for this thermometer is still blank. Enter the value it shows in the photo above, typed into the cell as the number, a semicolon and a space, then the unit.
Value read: 90; °C
